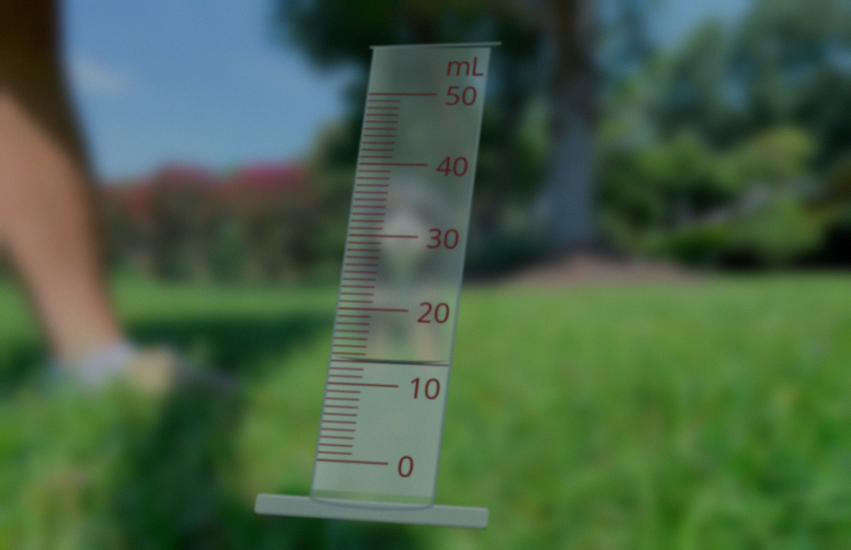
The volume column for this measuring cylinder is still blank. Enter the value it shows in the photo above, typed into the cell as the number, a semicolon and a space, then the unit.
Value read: 13; mL
